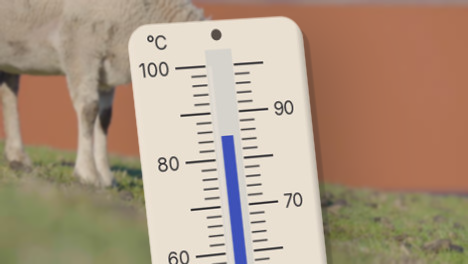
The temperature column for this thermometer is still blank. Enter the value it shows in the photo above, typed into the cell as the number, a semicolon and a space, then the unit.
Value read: 85; °C
